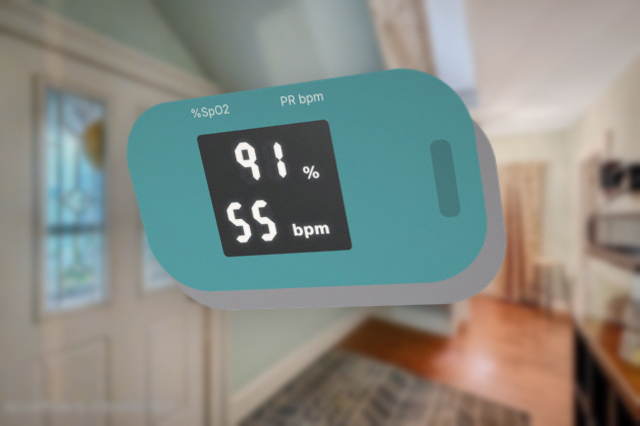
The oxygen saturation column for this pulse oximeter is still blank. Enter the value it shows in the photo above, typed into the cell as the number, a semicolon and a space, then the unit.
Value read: 91; %
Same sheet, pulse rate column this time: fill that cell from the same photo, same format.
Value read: 55; bpm
